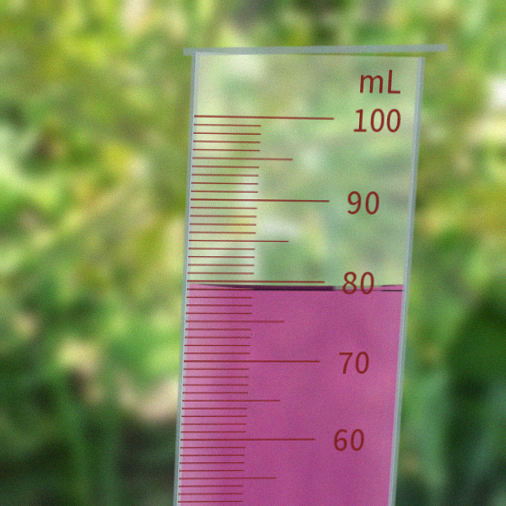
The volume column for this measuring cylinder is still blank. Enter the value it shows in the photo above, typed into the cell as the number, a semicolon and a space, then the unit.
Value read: 79; mL
